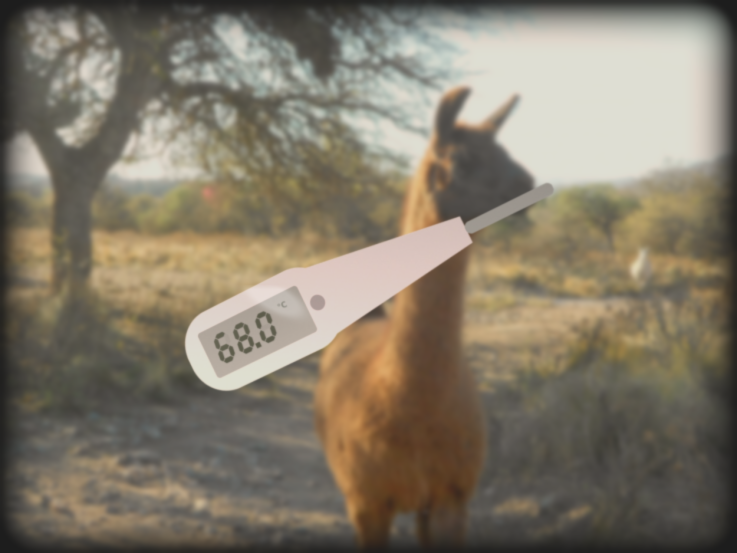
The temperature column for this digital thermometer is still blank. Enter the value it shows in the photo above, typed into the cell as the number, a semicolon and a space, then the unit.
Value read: 68.0; °C
